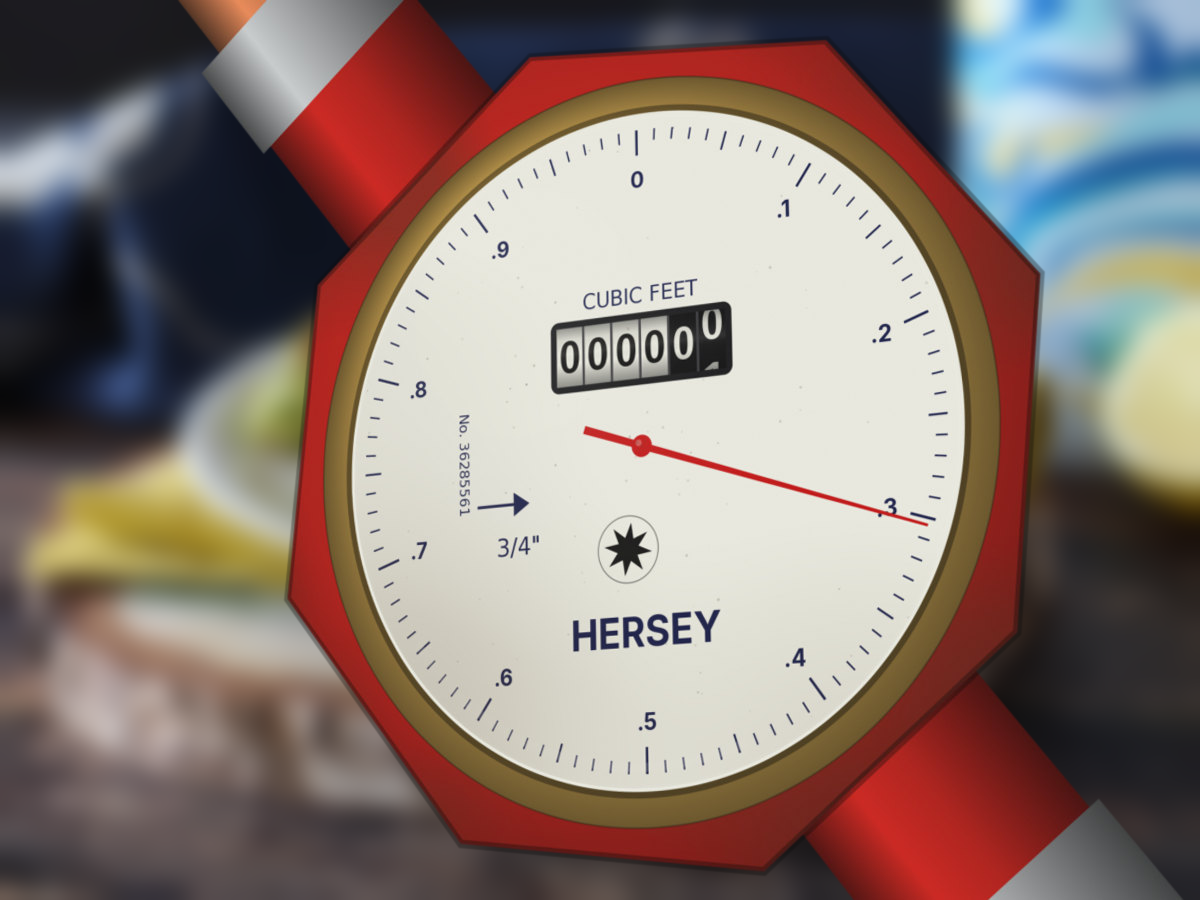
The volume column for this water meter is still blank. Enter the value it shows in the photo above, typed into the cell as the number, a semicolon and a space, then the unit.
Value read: 0.30; ft³
